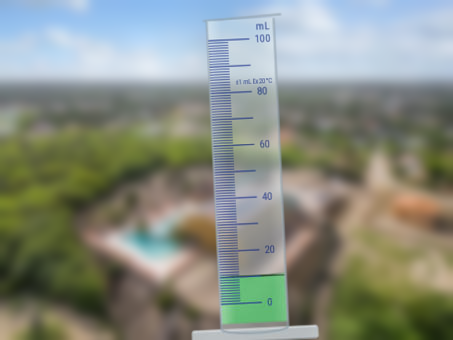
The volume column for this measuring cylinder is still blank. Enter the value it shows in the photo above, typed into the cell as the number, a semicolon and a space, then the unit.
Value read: 10; mL
